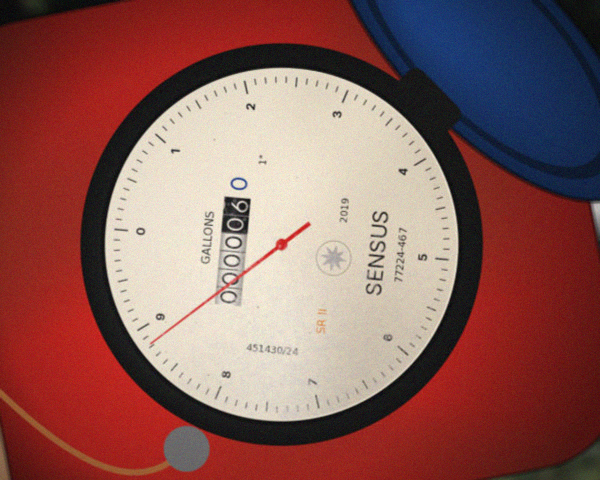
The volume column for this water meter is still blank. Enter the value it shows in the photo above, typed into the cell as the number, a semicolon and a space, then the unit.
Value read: 58.8; gal
